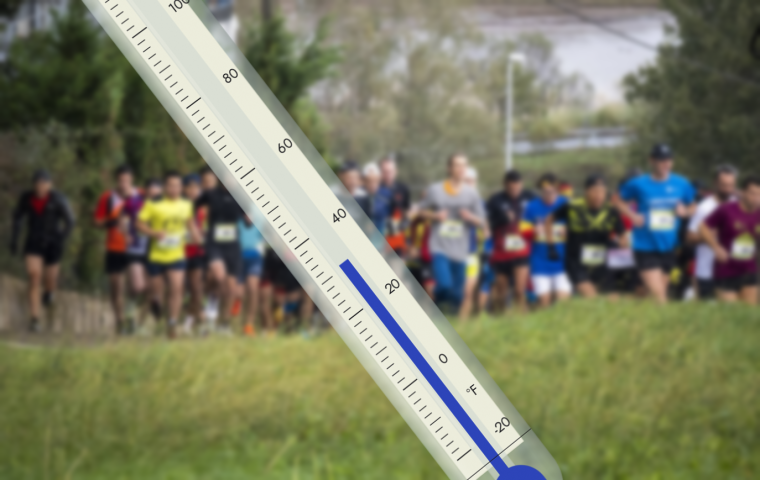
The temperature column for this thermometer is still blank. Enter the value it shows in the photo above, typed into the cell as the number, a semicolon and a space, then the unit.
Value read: 31; °F
